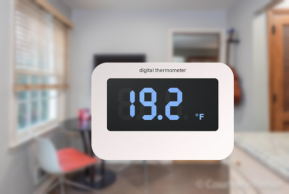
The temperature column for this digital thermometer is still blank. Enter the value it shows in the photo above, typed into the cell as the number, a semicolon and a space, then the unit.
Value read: 19.2; °F
